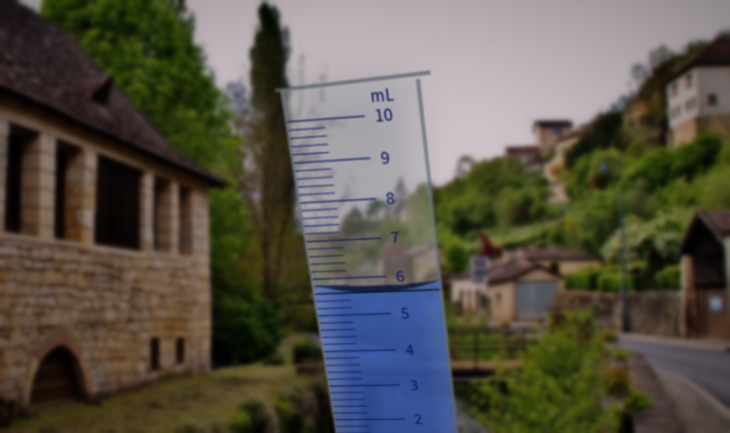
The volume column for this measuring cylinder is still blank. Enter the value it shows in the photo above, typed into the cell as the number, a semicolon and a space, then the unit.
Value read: 5.6; mL
